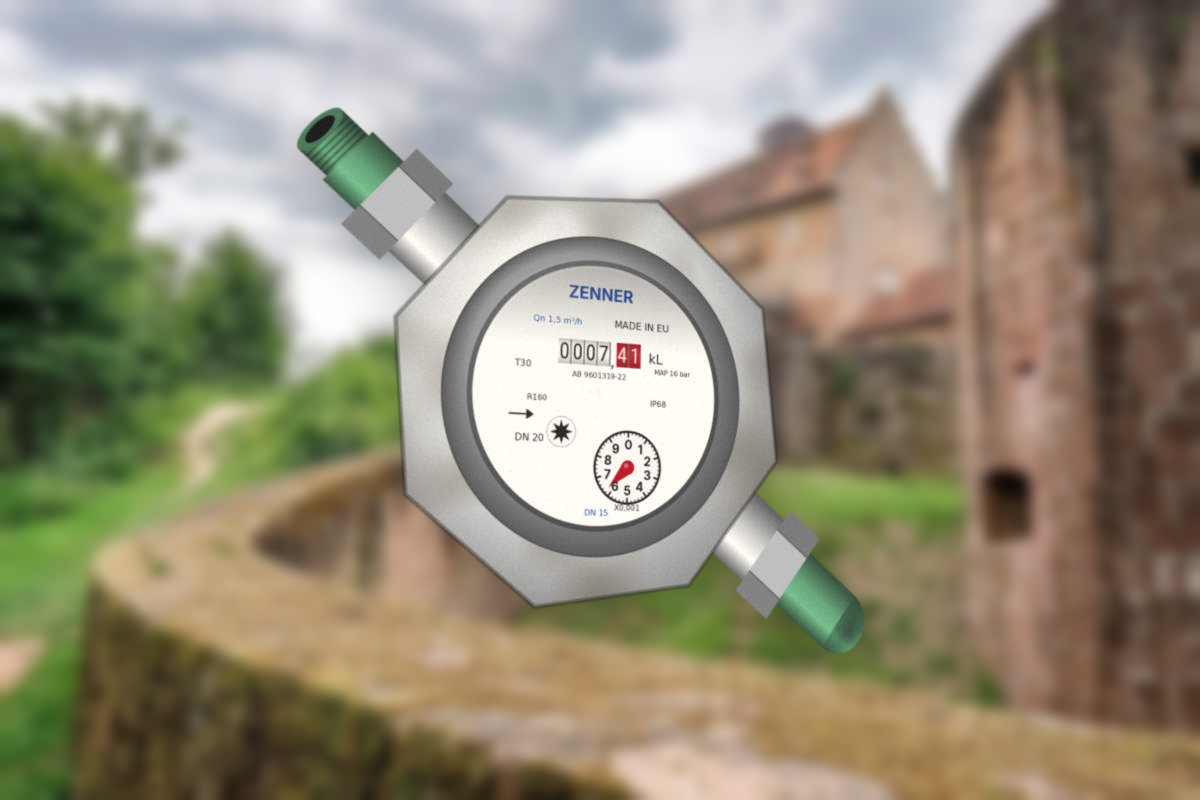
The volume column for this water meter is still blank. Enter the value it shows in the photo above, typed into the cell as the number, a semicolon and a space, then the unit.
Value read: 7.416; kL
